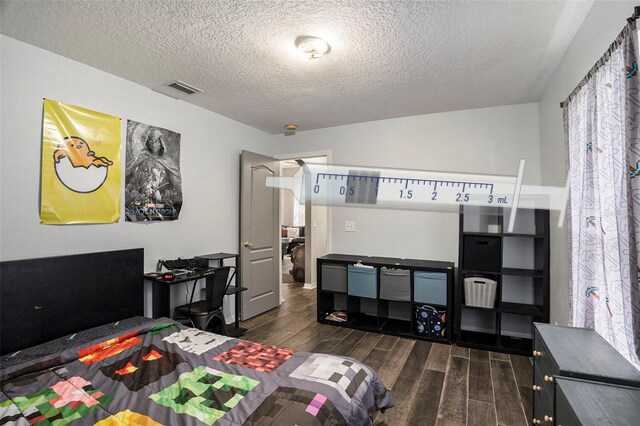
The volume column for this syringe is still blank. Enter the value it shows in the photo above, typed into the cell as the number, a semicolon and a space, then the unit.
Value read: 0.5; mL
